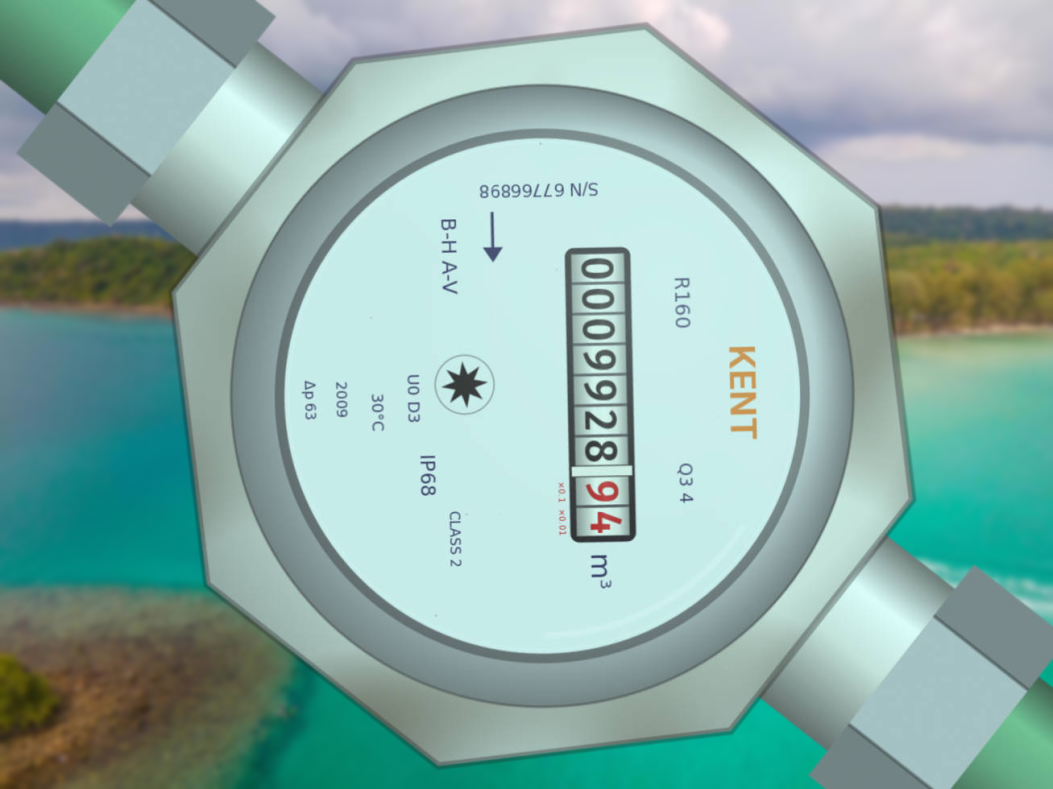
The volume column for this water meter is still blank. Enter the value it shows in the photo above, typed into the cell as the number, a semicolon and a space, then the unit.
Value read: 9928.94; m³
